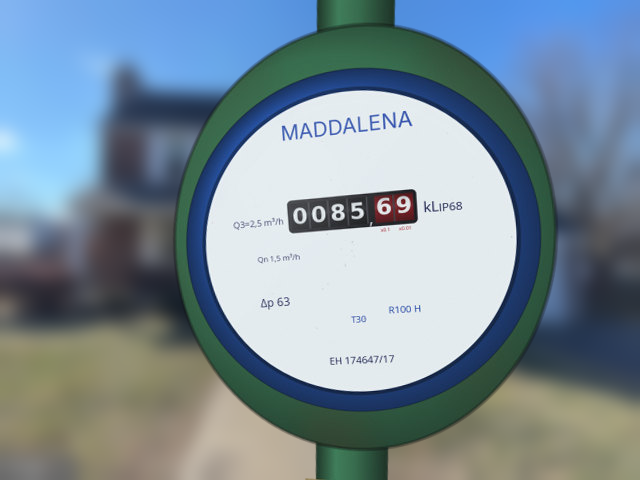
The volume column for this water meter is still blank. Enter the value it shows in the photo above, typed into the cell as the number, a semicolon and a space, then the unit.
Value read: 85.69; kL
